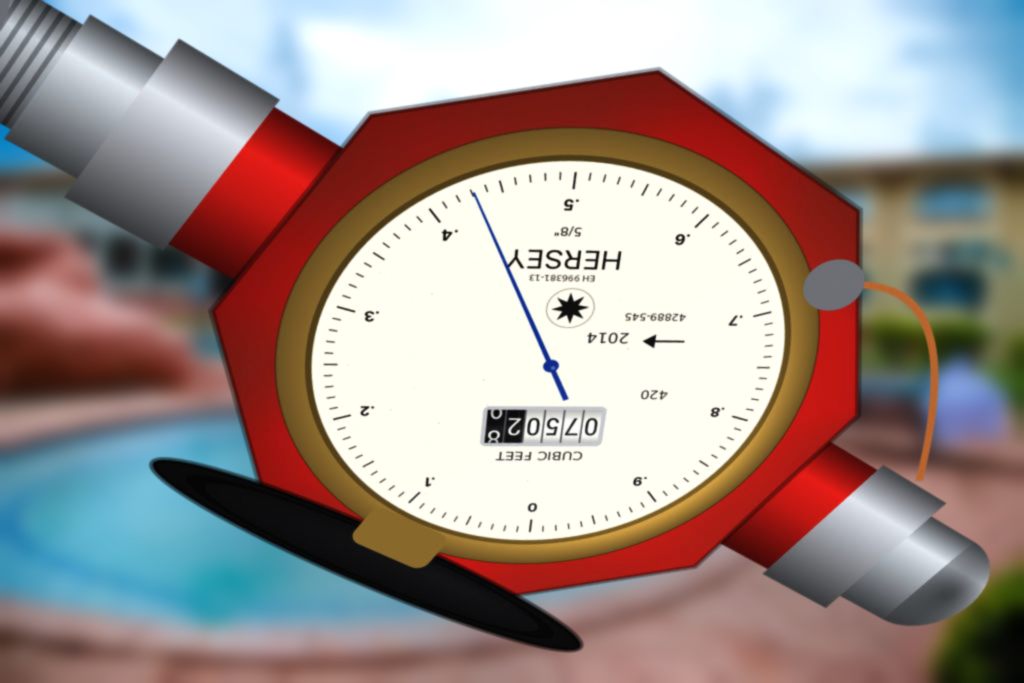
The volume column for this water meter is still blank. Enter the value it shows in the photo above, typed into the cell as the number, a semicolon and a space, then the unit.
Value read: 75028.43; ft³
